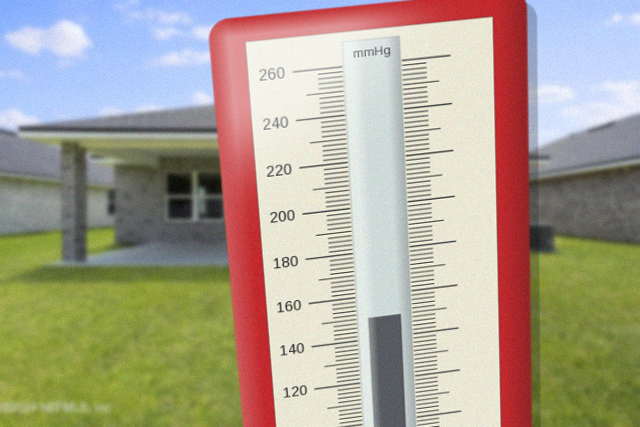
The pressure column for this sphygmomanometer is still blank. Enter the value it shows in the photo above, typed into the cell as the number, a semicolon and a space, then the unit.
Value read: 150; mmHg
